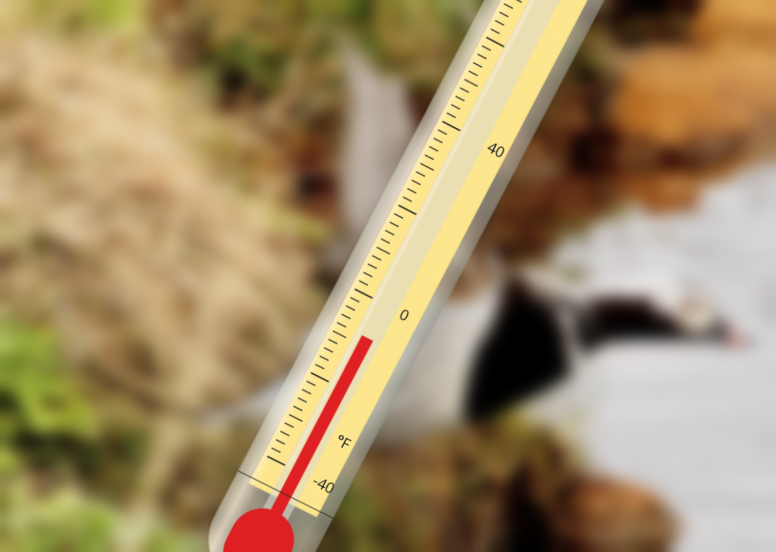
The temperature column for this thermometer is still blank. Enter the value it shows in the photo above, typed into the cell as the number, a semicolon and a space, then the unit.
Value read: -8; °F
